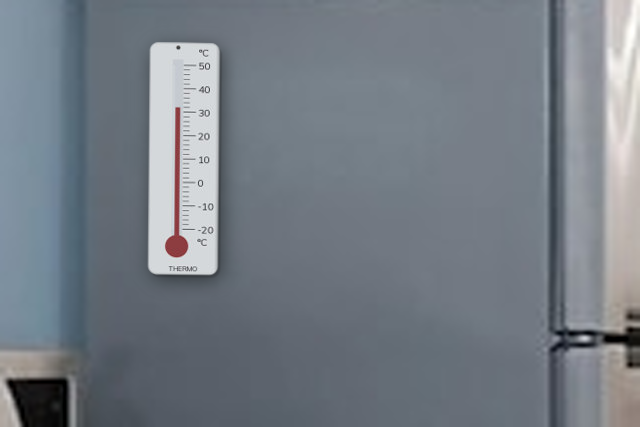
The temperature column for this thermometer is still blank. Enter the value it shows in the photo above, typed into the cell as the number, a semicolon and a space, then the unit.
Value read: 32; °C
